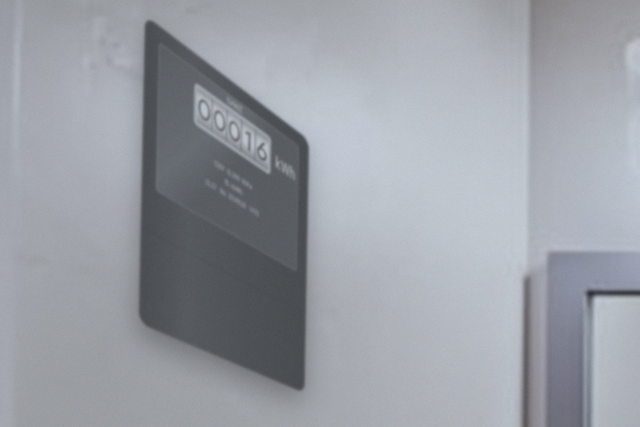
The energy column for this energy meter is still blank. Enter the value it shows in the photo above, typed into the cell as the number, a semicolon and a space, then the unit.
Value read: 16; kWh
